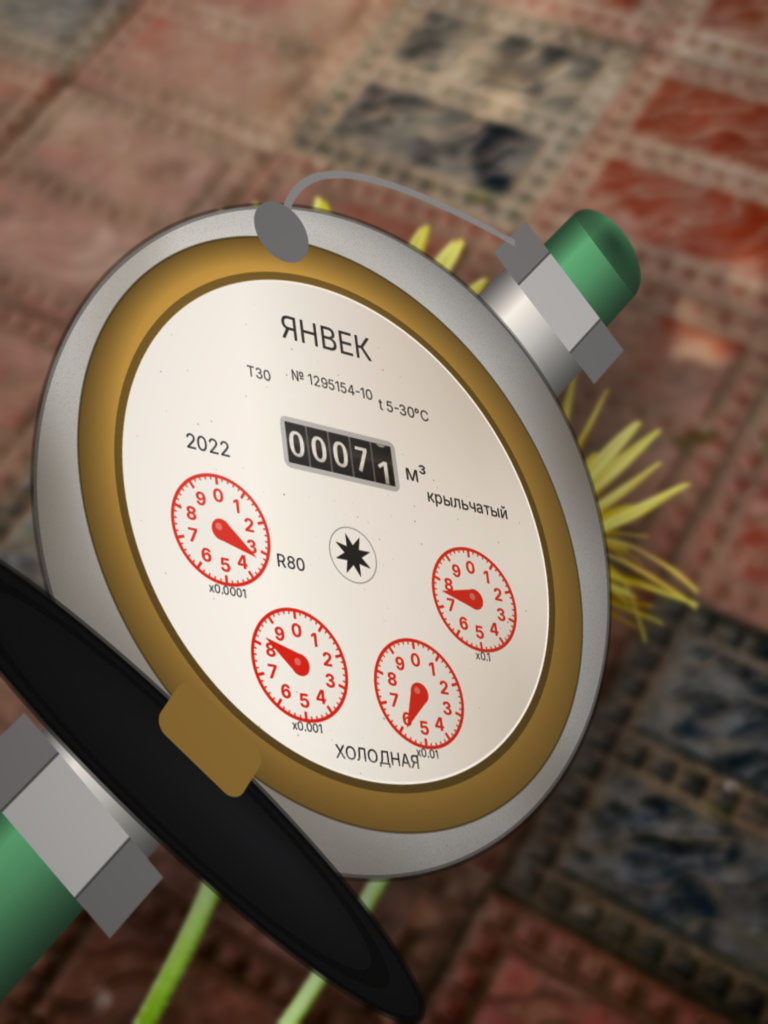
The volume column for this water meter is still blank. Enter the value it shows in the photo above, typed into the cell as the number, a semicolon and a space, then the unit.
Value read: 70.7583; m³
